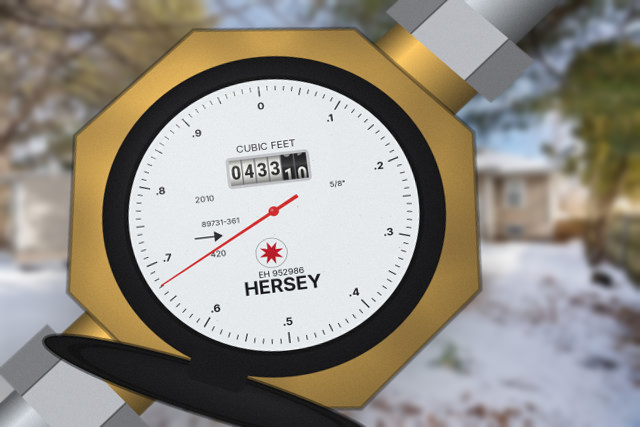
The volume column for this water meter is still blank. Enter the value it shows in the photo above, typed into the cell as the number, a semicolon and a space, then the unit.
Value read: 43309.67; ft³
